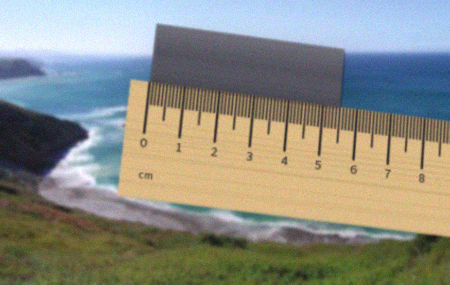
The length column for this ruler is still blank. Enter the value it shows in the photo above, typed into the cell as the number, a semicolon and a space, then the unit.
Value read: 5.5; cm
